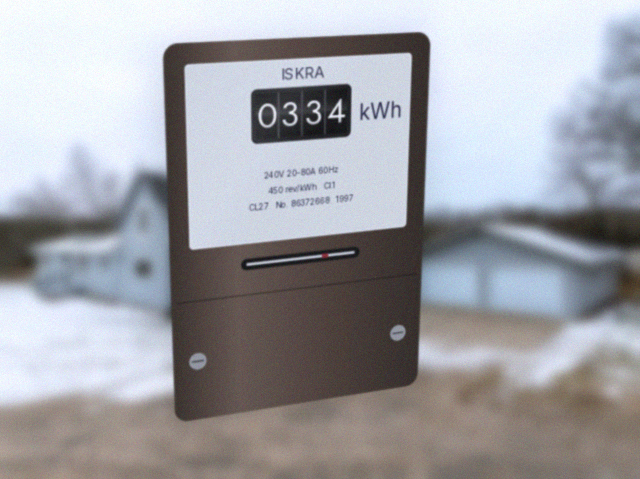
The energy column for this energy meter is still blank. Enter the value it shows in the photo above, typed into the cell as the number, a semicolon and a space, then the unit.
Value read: 334; kWh
